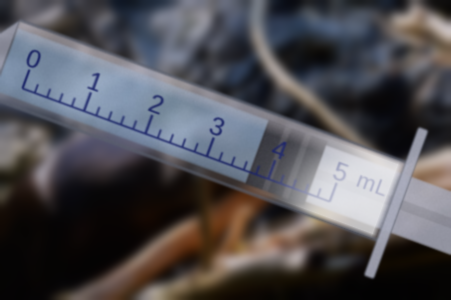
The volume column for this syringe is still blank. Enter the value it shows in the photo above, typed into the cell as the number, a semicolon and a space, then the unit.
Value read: 3.7; mL
